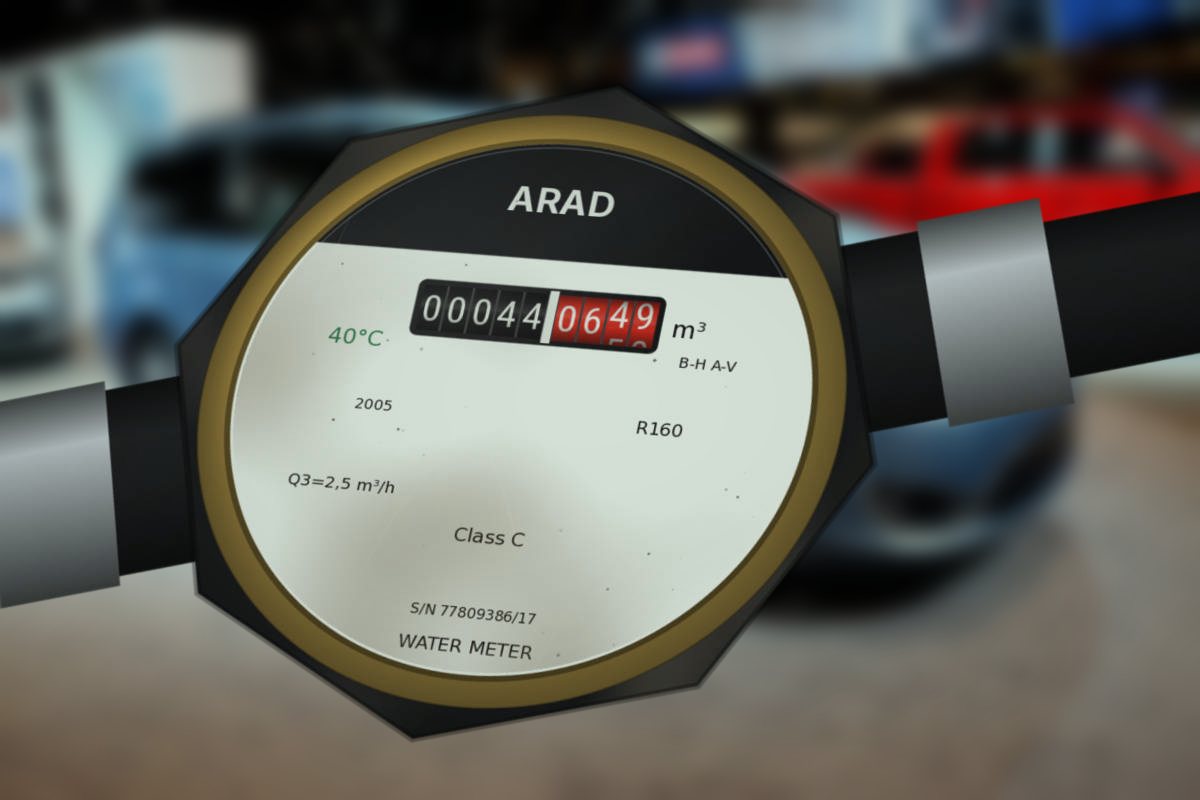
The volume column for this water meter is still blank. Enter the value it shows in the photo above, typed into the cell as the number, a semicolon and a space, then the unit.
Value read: 44.0649; m³
